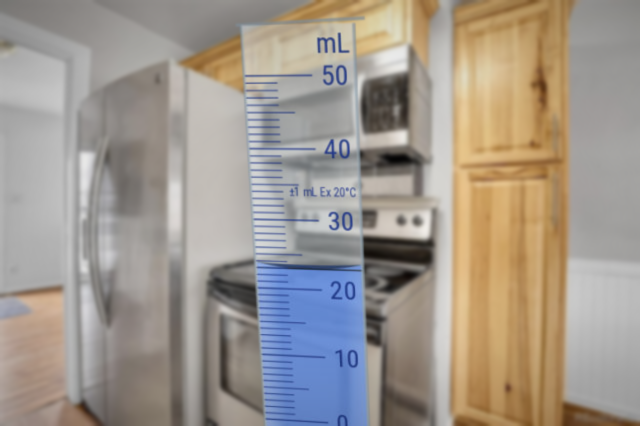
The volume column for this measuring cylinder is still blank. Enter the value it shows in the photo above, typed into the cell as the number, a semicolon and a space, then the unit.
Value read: 23; mL
